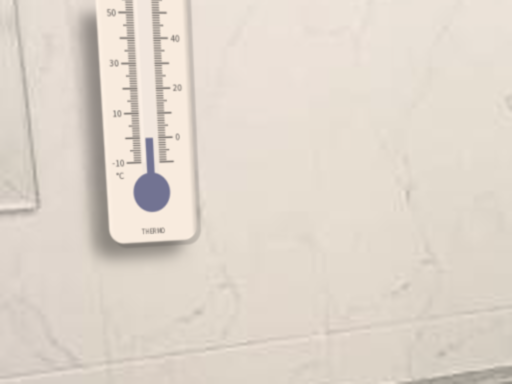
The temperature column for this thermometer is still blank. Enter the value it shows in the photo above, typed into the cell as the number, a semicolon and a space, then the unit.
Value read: 0; °C
